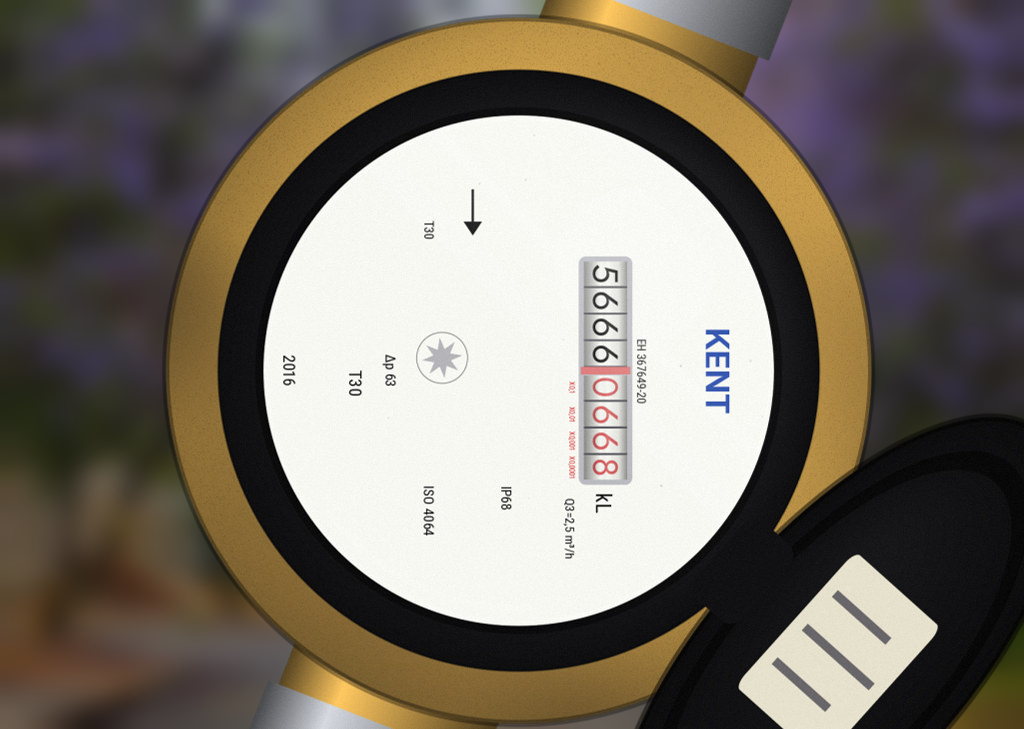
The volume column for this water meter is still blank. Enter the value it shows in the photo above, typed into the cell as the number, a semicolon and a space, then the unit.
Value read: 5666.0668; kL
